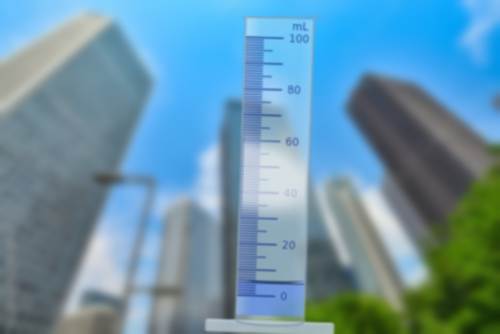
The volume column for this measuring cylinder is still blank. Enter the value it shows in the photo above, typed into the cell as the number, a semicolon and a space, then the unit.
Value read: 5; mL
